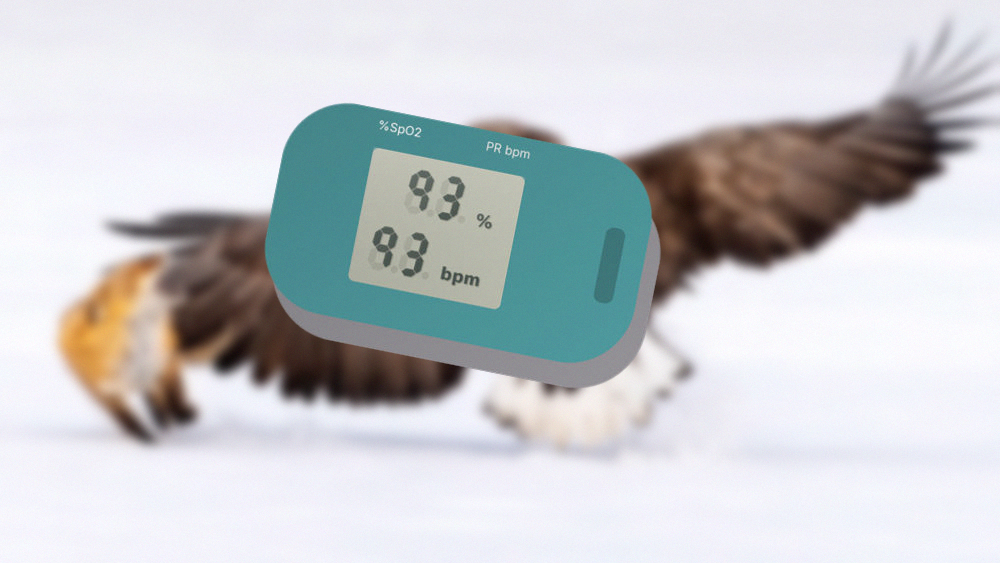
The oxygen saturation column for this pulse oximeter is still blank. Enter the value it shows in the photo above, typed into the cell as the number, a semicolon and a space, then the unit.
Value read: 93; %
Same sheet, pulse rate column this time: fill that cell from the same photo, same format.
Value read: 93; bpm
